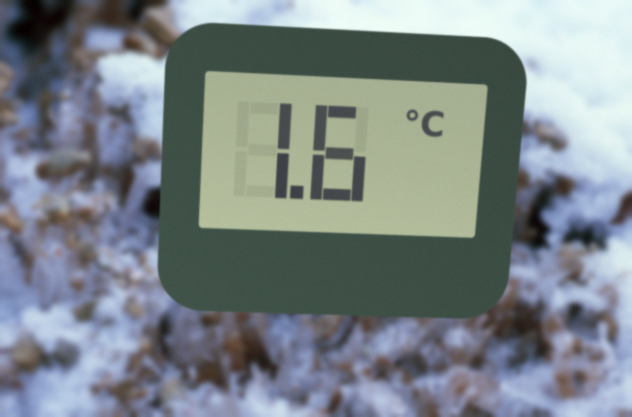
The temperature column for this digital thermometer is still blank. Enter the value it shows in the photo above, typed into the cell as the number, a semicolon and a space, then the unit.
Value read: 1.6; °C
